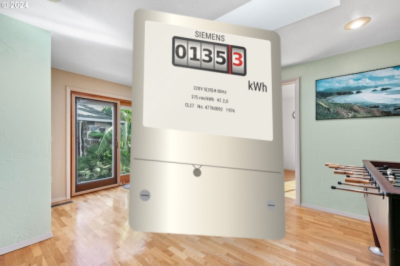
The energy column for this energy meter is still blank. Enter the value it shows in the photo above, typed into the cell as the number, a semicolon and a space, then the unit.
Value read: 135.3; kWh
